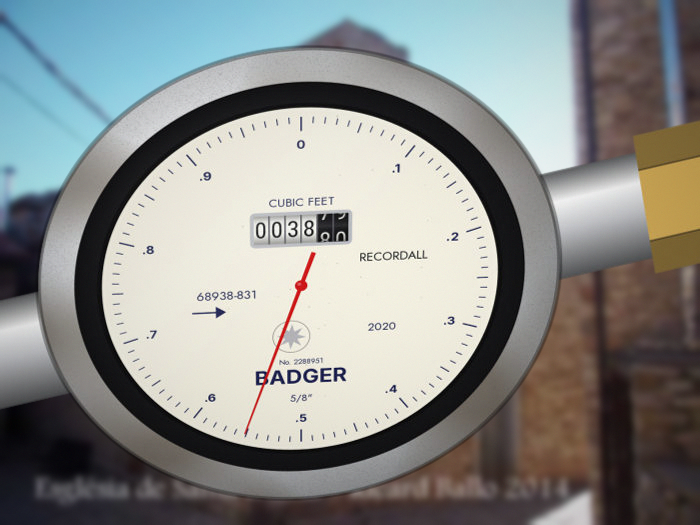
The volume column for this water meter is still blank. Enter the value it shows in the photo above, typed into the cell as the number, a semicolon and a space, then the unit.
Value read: 3879.55; ft³
